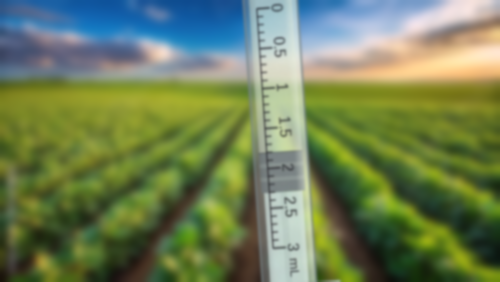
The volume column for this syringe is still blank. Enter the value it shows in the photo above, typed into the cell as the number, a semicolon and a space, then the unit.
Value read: 1.8; mL
